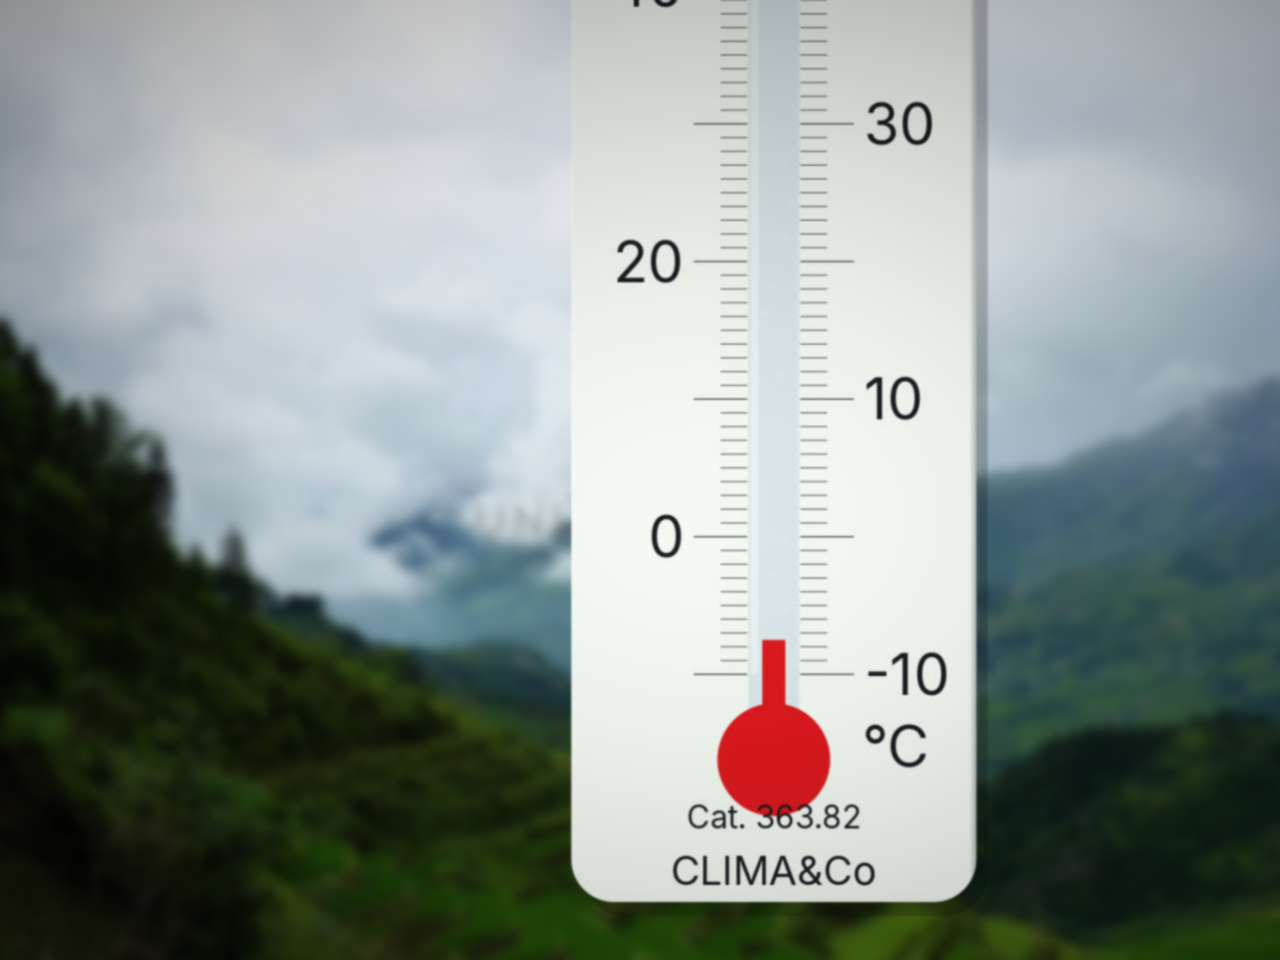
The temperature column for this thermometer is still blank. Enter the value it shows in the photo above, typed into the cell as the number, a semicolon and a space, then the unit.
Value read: -7.5; °C
